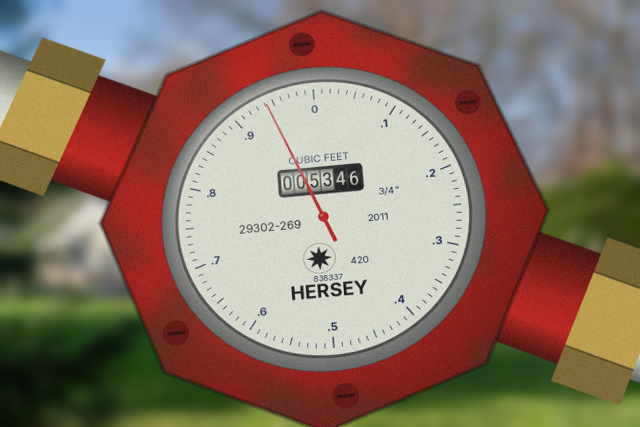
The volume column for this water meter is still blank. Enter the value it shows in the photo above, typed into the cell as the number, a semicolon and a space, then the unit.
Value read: 5345.94; ft³
